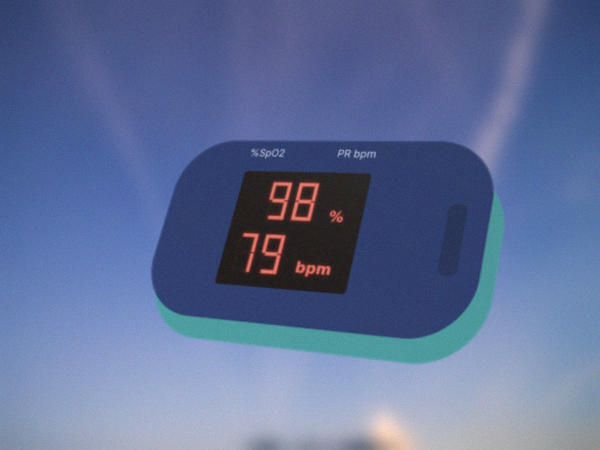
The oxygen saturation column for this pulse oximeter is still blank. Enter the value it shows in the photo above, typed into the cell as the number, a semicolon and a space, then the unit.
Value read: 98; %
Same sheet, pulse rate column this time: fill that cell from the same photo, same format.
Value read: 79; bpm
